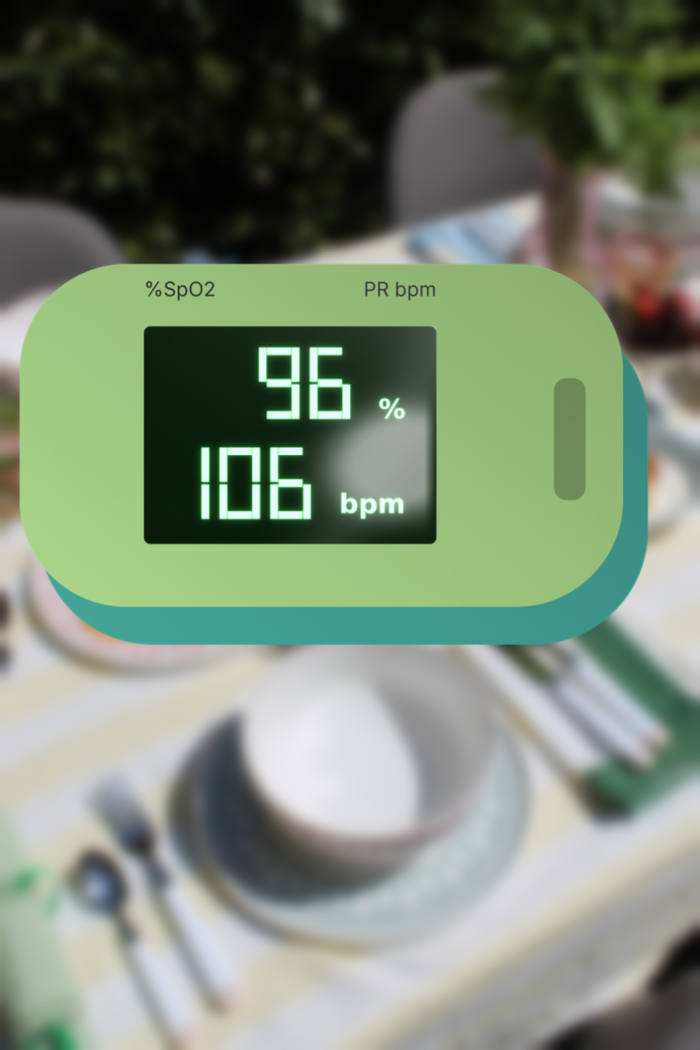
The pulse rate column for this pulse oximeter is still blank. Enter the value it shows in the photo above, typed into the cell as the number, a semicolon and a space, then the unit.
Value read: 106; bpm
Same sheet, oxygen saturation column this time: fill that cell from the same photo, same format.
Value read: 96; %
